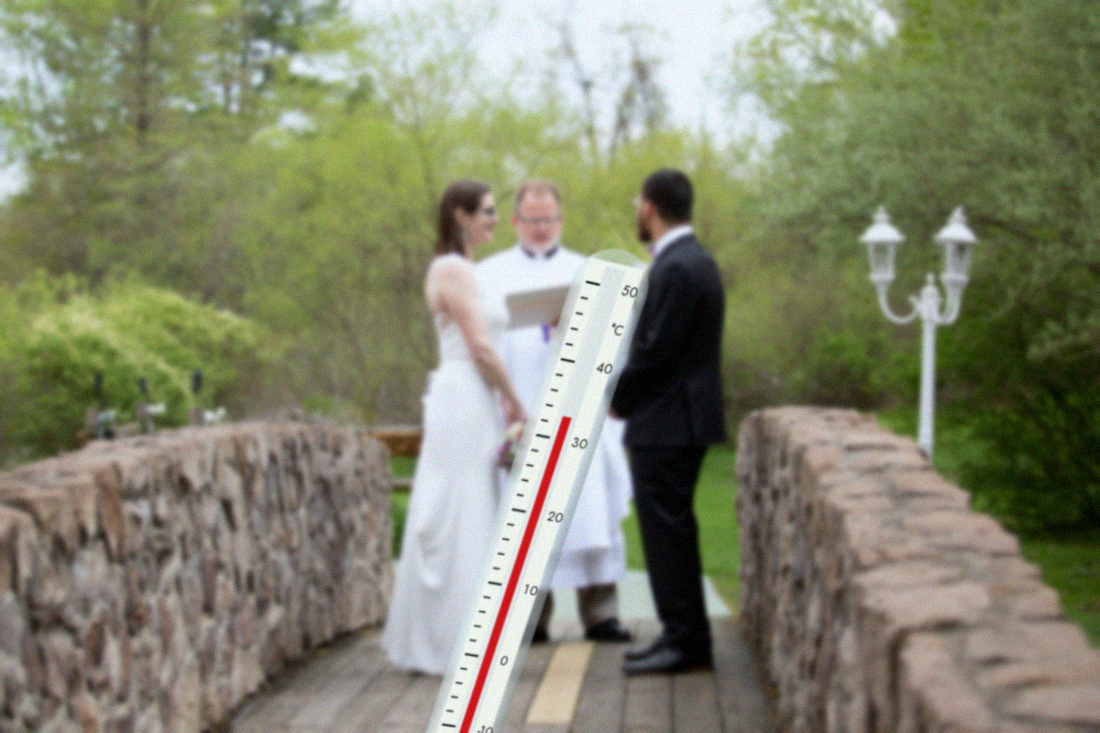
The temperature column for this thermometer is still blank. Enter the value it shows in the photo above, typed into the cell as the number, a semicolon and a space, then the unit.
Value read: 33; °C
